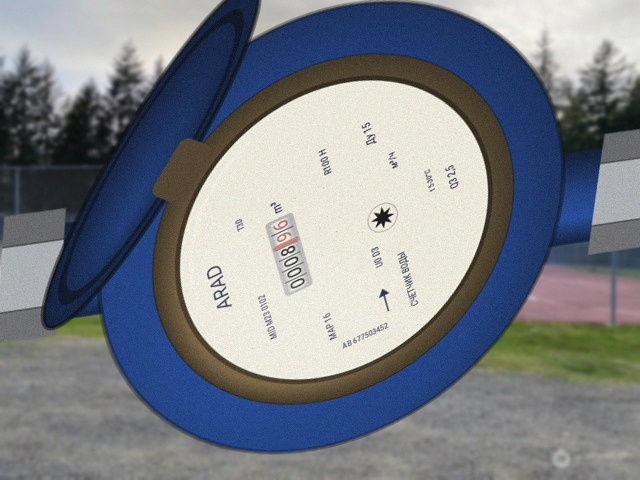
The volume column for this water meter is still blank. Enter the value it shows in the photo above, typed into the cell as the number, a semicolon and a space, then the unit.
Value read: 8.96; m³
